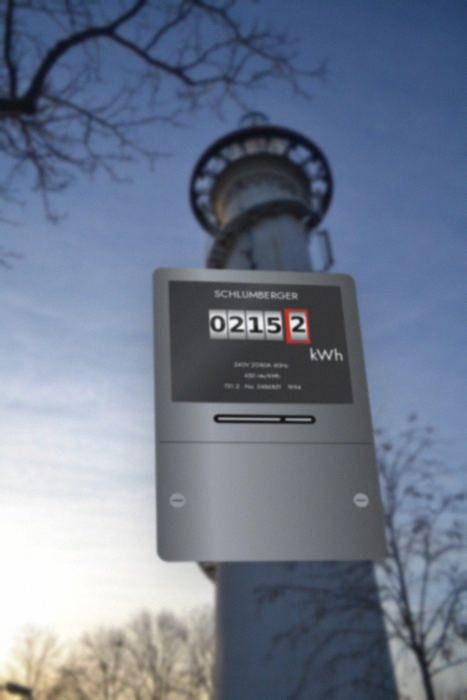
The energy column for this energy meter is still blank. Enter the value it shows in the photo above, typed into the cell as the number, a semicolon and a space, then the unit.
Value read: 215.2; kWh
